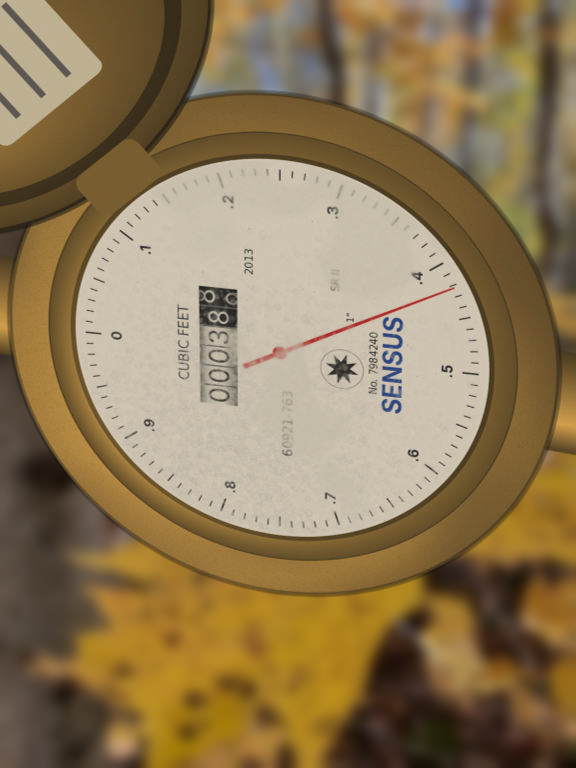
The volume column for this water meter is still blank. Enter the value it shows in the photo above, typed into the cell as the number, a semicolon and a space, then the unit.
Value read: 388.42; ft³
